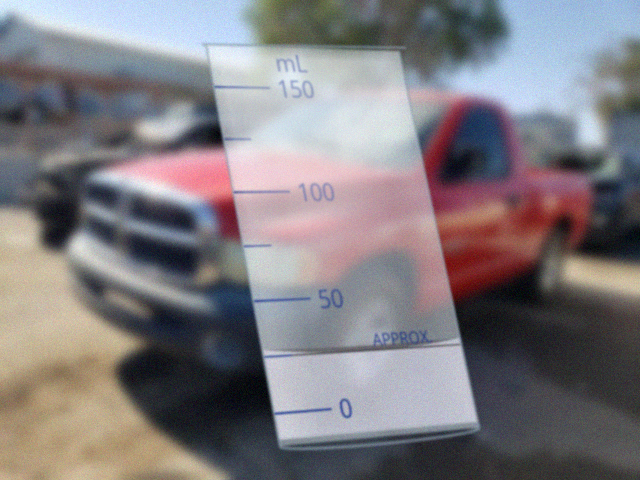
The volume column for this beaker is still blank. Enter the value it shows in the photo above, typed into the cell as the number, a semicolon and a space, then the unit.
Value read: 25; mL
